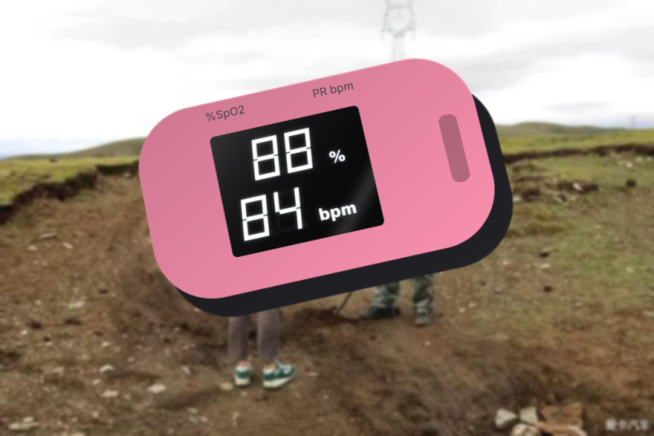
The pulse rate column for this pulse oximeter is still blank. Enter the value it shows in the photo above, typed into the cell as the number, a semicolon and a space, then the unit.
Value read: 84; bpm
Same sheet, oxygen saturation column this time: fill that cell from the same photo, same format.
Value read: 88; %
